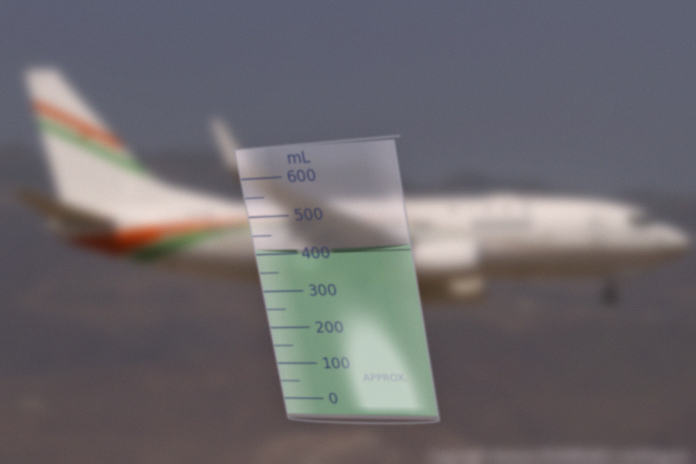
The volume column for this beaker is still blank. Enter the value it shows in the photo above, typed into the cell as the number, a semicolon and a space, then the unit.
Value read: 400; mL
